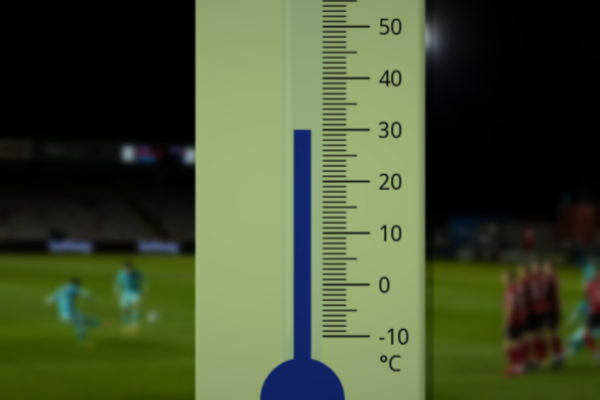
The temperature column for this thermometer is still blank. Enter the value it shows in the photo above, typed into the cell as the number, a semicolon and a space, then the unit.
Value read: 30; °C
